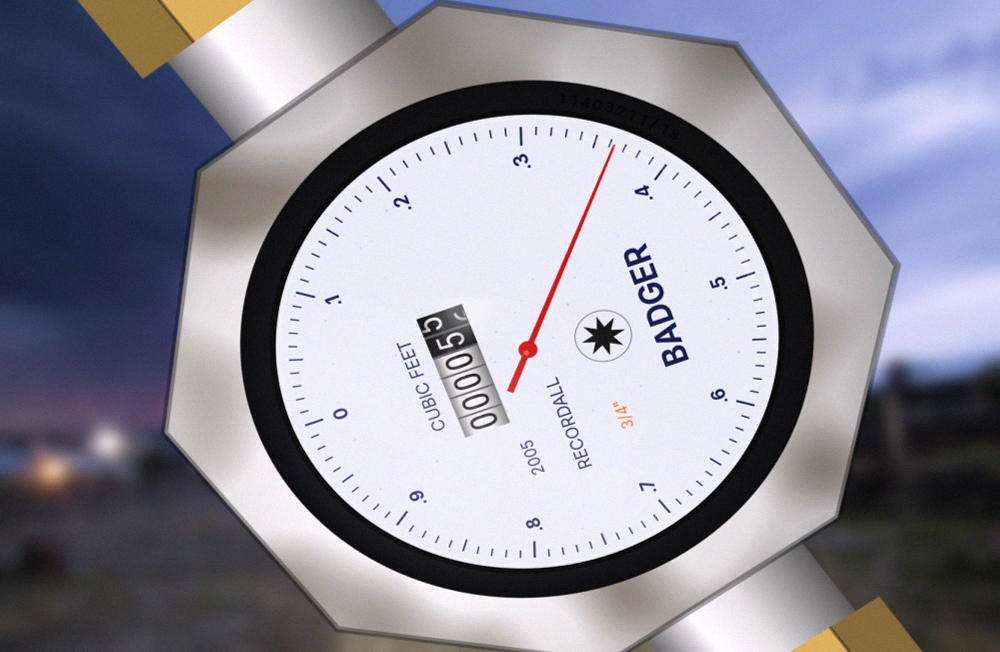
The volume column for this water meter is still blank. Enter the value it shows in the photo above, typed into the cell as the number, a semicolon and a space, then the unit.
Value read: 55.36; ft³
